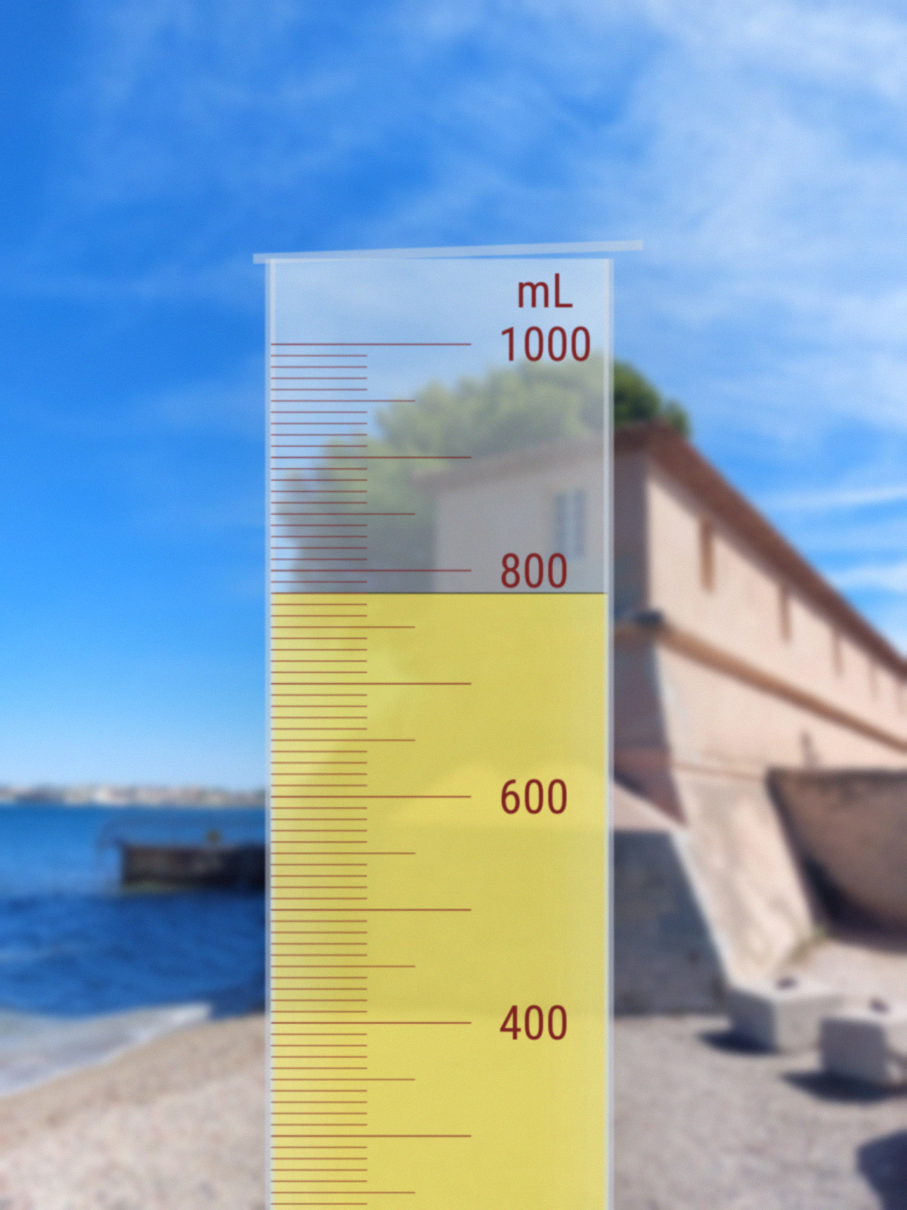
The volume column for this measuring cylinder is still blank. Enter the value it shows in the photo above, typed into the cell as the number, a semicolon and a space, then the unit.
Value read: 780; mL
